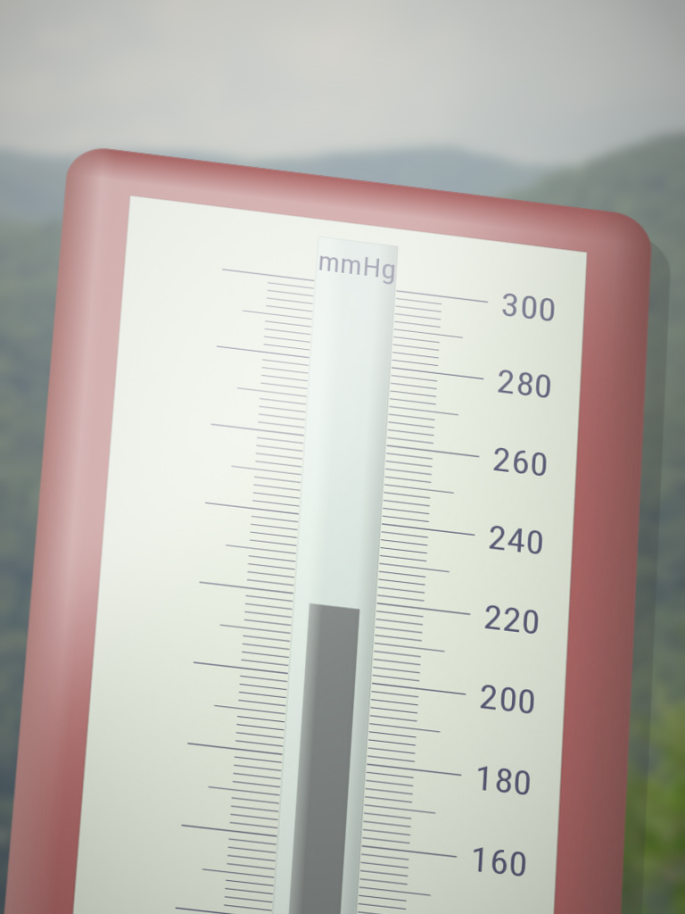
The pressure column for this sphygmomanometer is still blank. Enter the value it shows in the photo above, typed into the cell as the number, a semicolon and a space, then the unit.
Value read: 218; mmHg
